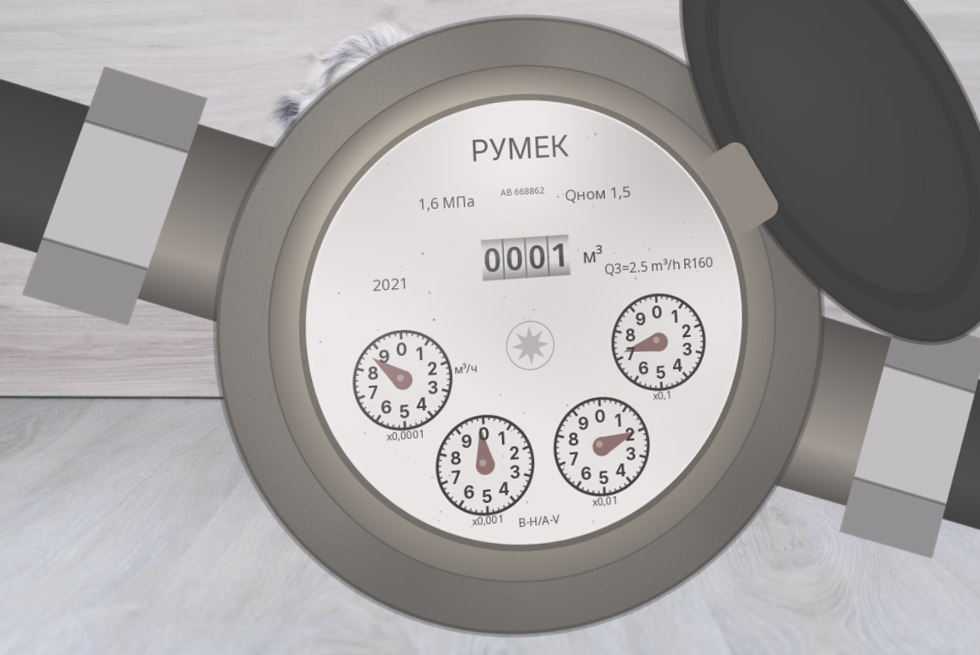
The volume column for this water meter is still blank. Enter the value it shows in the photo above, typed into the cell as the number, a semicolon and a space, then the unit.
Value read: 1.7198; m³
